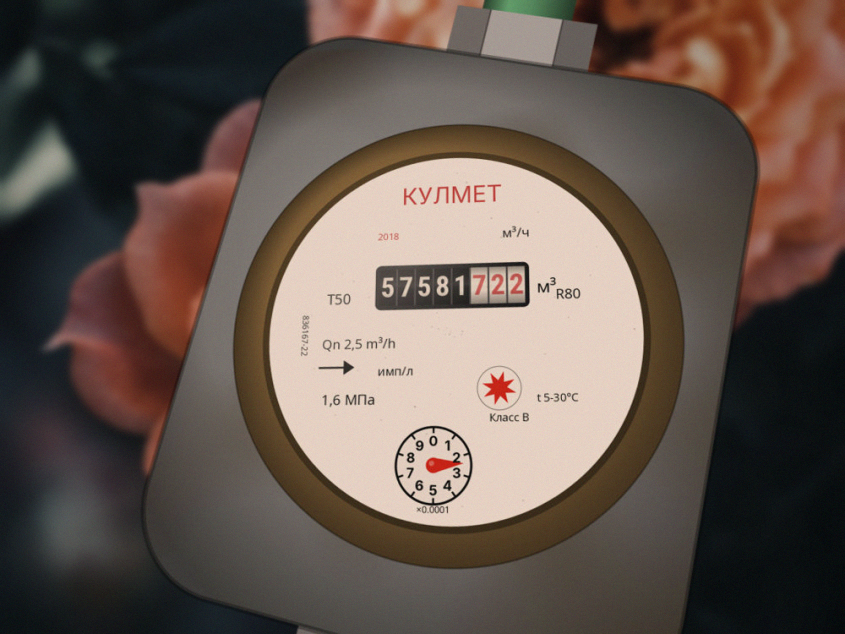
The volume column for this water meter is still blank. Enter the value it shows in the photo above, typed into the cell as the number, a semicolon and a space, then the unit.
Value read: 57581.7222; m³
